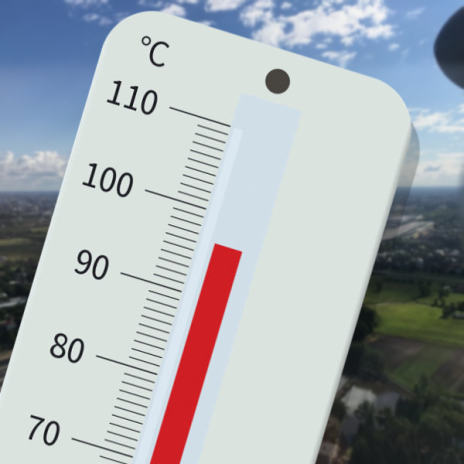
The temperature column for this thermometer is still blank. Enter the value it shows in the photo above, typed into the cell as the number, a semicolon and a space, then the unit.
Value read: 96.5; °C
